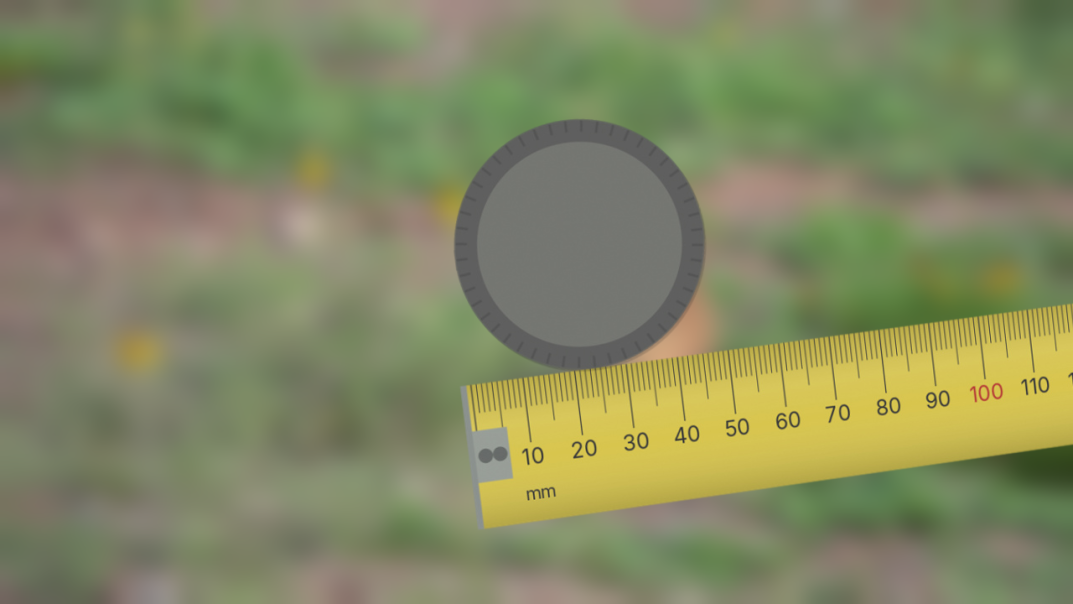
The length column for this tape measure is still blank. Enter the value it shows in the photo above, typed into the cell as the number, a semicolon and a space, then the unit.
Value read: 48; mm
